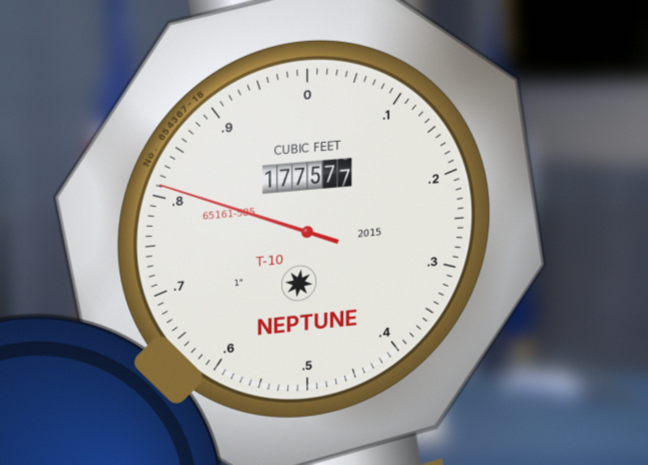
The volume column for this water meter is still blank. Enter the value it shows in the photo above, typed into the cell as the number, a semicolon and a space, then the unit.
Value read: 177576.81; ft³
